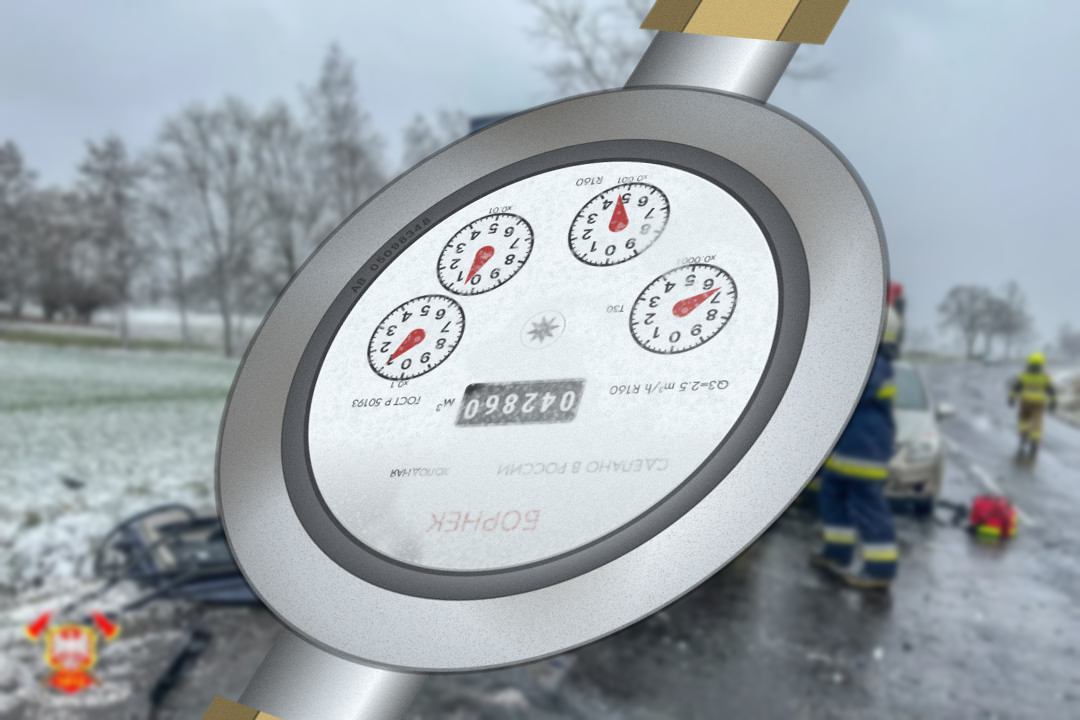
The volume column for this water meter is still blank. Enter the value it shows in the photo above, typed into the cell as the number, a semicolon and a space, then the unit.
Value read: 42860.1046; m³
